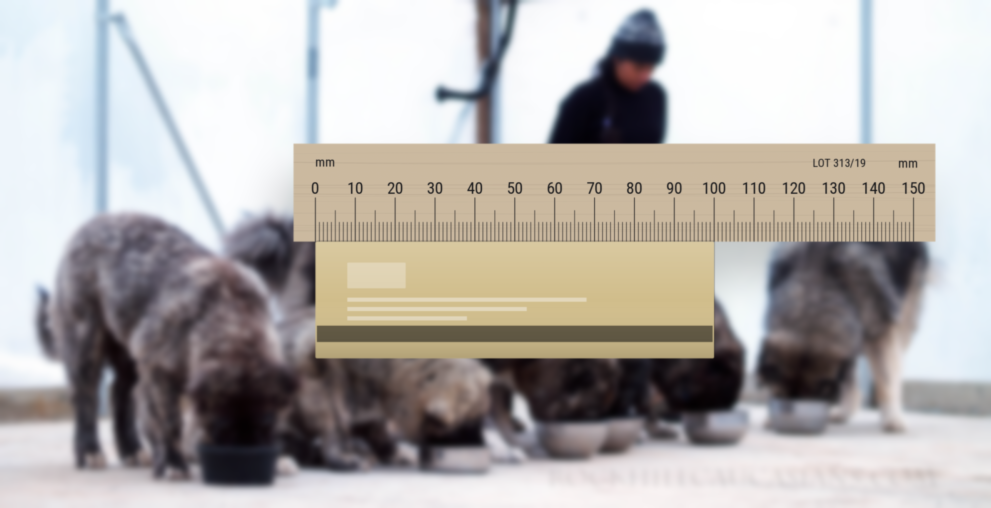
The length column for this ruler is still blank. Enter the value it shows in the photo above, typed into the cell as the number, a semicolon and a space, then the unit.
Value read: 100; mm
